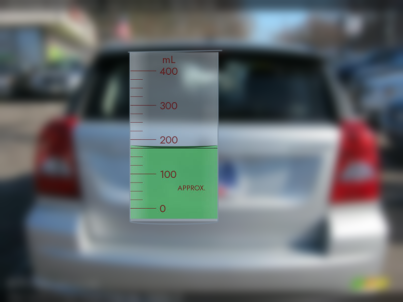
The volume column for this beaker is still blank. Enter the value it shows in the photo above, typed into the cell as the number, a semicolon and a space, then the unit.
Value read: 175; mL
